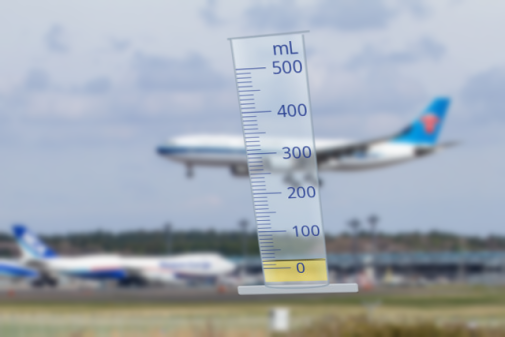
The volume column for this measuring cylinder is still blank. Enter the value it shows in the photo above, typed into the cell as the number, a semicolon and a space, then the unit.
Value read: 20; mL
